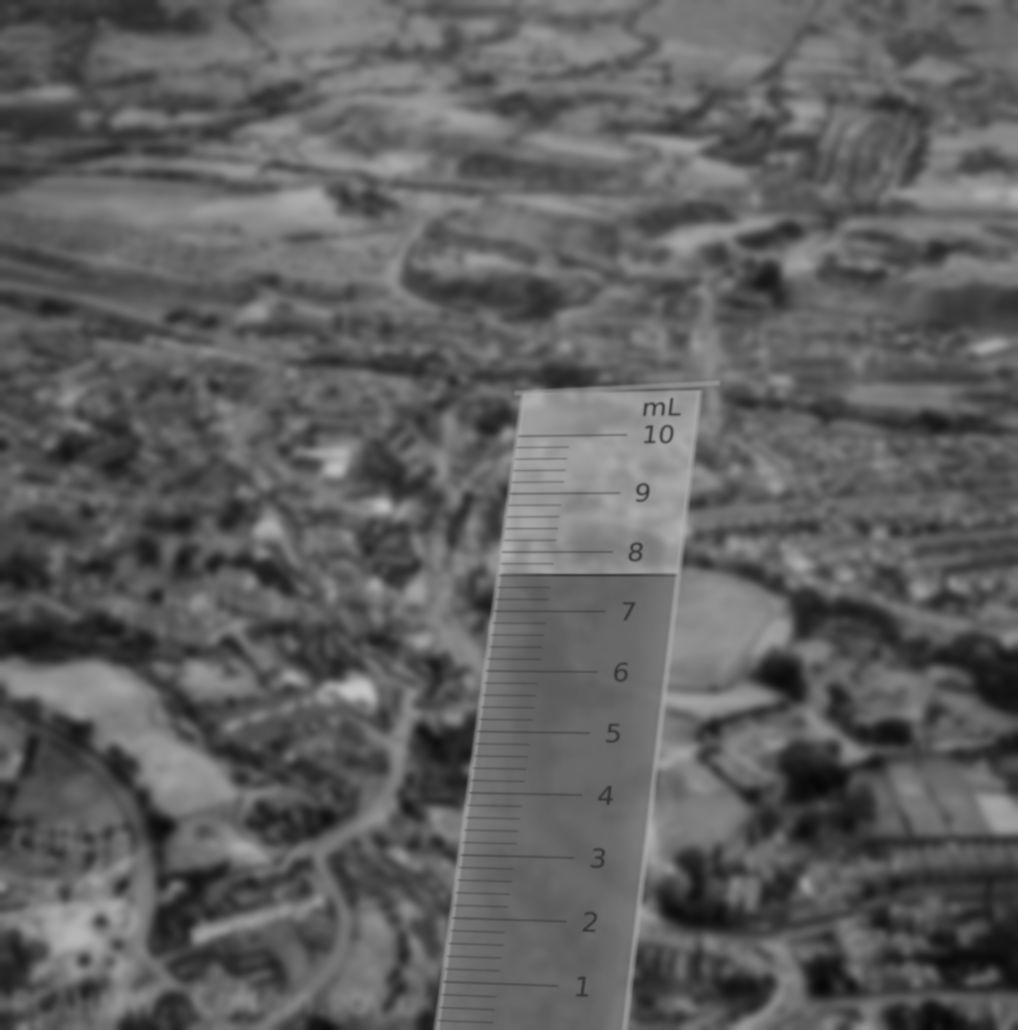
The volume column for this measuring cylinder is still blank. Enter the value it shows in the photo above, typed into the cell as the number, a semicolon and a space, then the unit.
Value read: 7.6; mL
